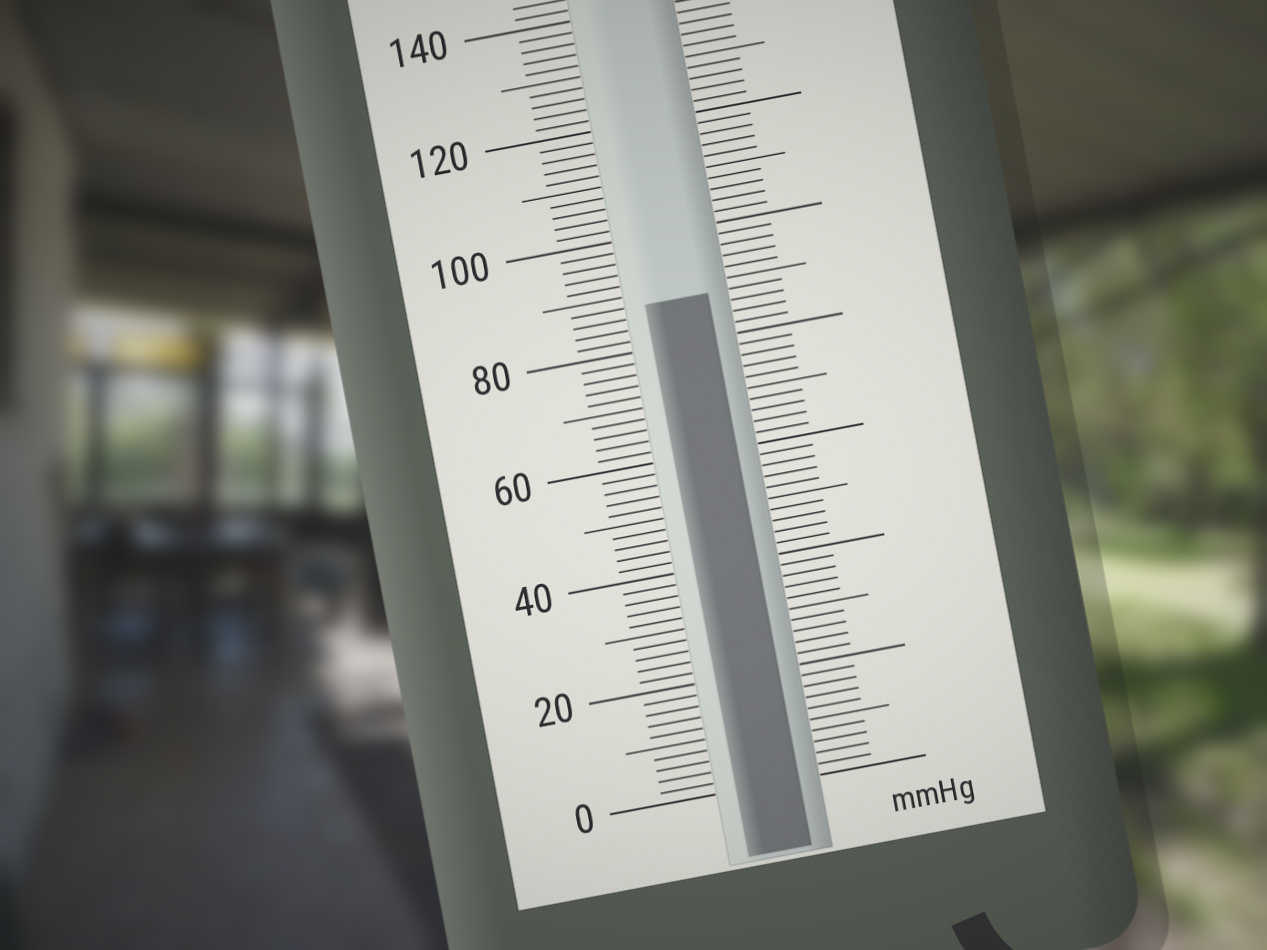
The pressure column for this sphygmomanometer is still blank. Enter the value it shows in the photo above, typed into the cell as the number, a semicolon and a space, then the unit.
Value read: 88; mmHg
